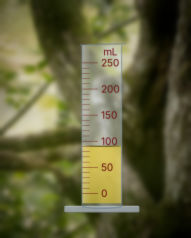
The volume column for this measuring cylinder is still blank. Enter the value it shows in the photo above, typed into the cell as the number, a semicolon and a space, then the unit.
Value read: 90; mL
